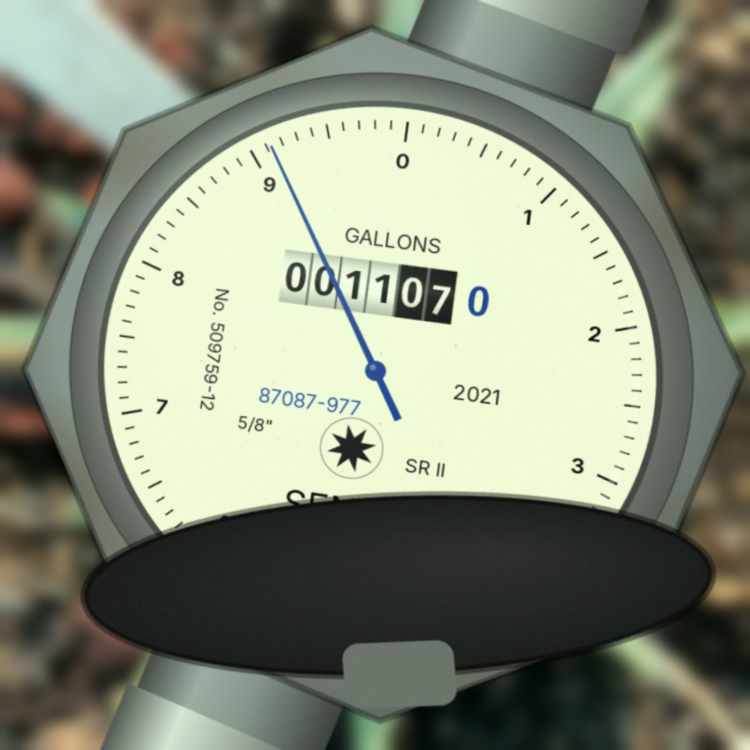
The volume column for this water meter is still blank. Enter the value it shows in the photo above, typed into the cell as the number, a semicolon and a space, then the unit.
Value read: 11069.1; gal
